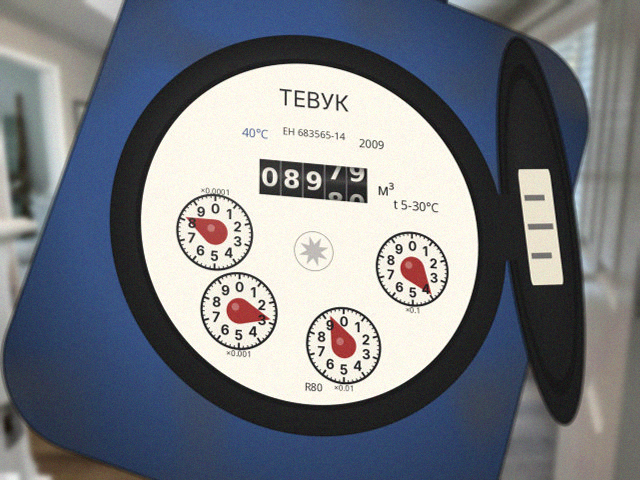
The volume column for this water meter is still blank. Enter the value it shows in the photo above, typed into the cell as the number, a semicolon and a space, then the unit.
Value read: 8979.3928; m³
